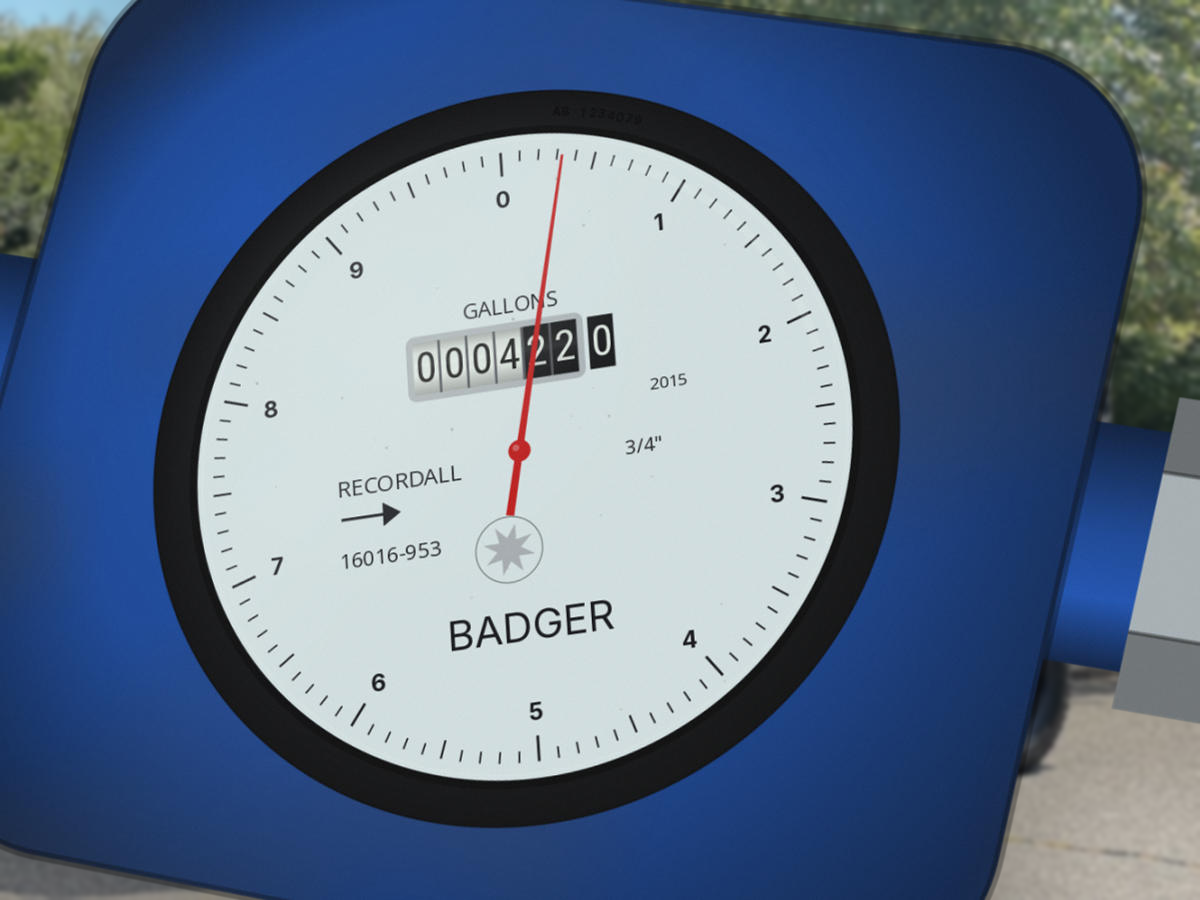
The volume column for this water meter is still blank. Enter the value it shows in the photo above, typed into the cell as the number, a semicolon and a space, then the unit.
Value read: 4220.3; gal
